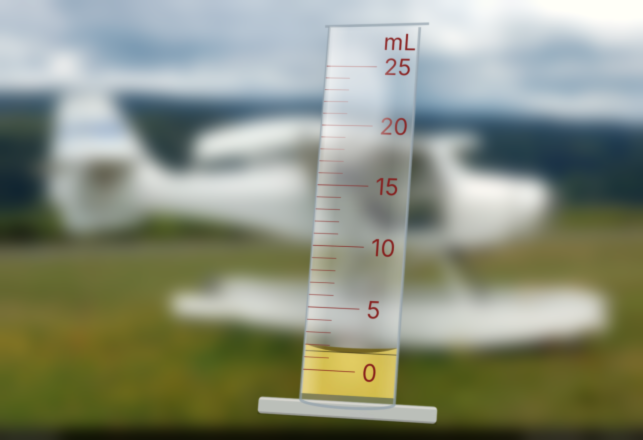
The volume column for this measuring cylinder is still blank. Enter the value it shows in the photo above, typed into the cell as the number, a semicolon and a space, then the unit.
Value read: 1.5; mL
